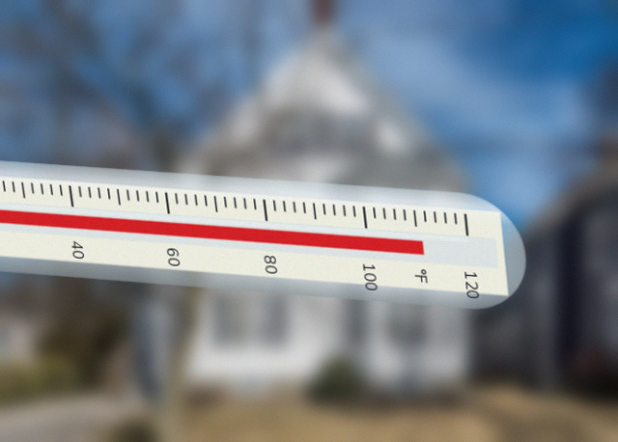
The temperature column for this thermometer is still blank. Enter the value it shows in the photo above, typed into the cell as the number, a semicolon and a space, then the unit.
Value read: 111; °F
